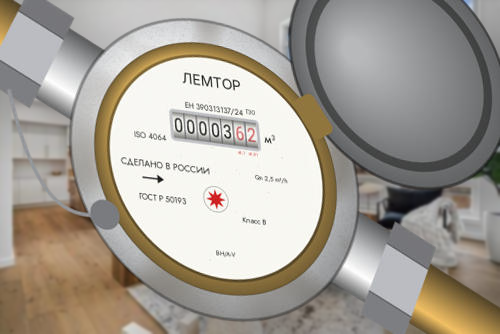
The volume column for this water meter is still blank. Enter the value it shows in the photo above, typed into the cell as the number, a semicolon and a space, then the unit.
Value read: 3.62; m³
